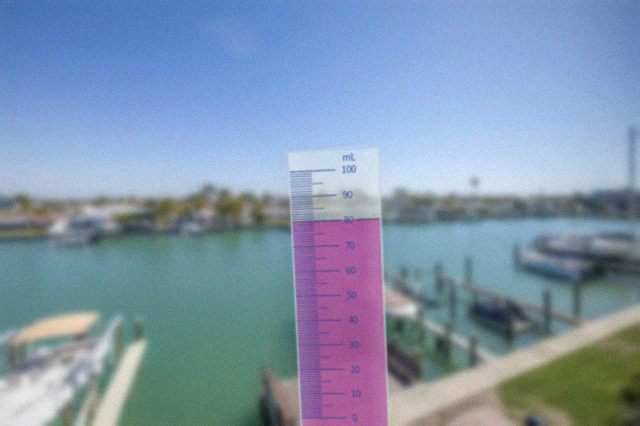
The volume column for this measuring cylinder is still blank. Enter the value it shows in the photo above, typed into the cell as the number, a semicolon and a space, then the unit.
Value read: 80; mL
